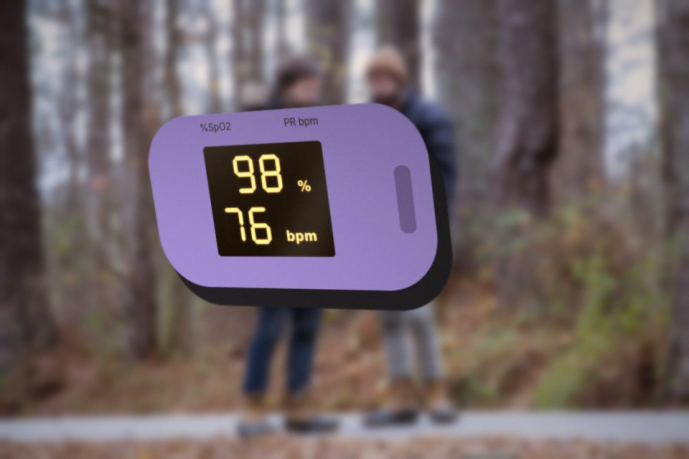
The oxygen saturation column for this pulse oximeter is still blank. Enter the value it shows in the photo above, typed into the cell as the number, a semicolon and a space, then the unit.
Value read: 98; %
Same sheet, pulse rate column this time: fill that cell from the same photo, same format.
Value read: 76; bpm
